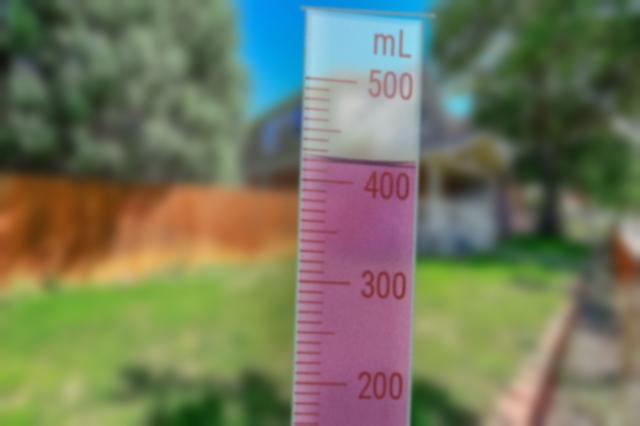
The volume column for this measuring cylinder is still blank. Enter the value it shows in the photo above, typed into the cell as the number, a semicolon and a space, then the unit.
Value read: 420; mL
